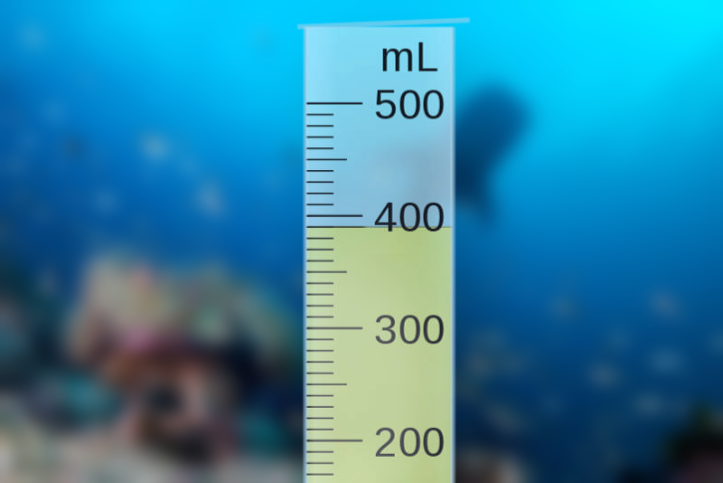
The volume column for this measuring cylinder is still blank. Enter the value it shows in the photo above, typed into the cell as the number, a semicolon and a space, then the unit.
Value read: 390; mL
